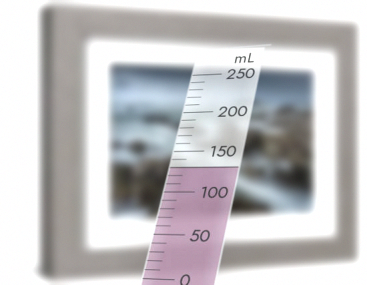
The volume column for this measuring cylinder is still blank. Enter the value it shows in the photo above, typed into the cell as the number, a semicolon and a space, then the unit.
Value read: 130; mL
